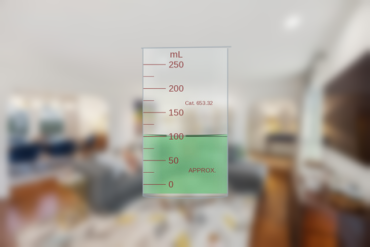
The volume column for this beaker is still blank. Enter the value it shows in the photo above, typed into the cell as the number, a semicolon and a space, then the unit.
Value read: 100; mL
